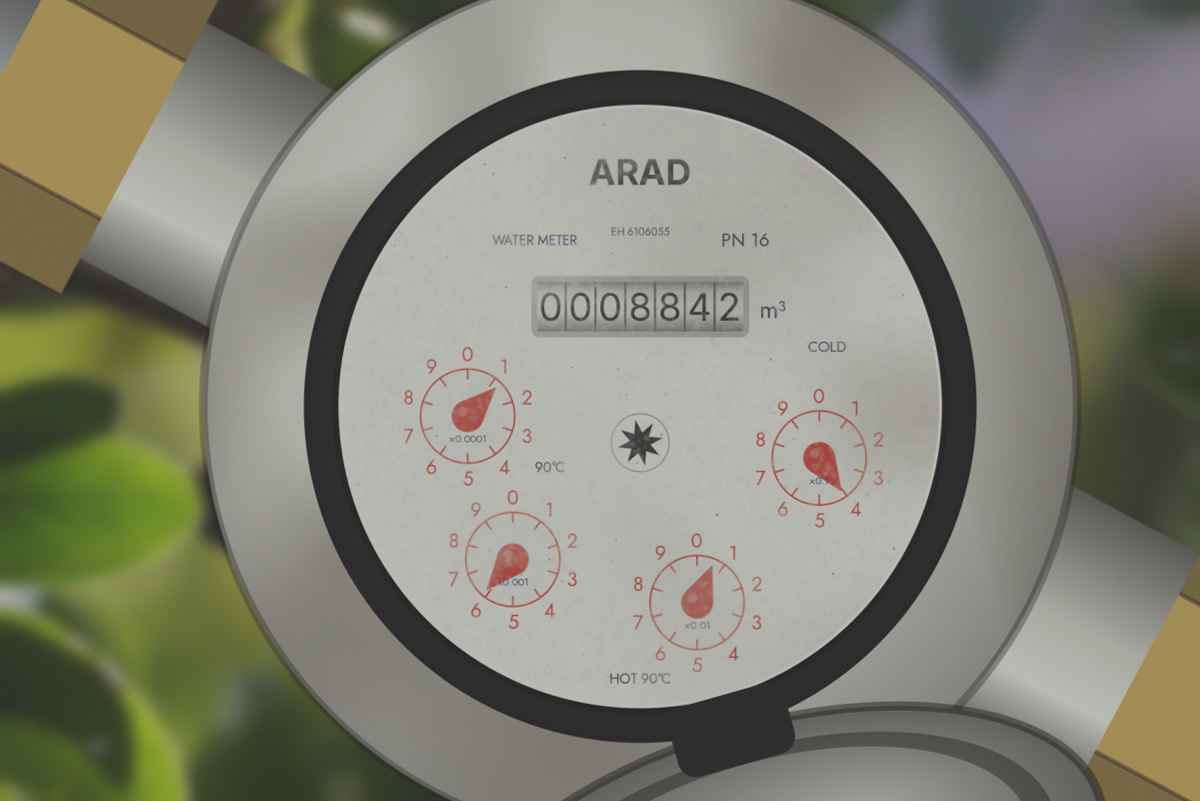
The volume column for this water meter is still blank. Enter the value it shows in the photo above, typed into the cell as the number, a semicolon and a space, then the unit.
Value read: 8842.4061; m³
